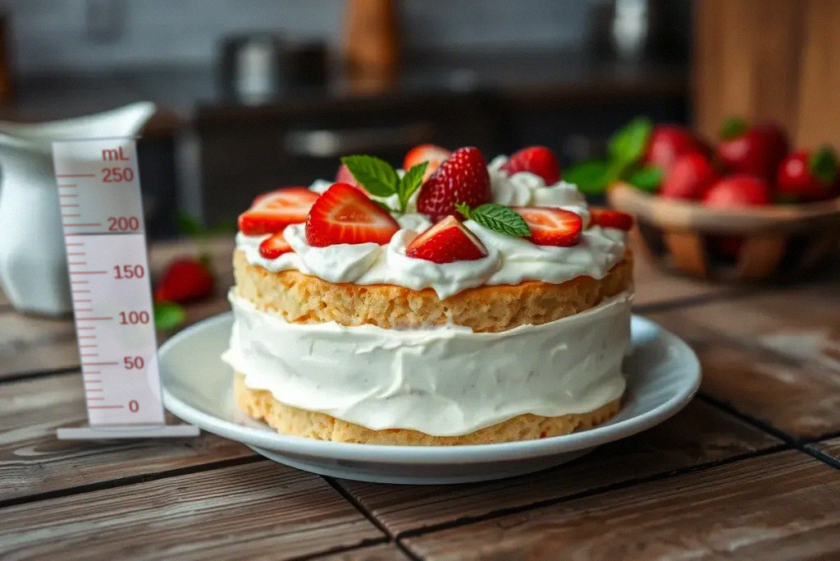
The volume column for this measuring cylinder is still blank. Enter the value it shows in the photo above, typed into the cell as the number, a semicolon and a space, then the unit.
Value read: 190; mL
